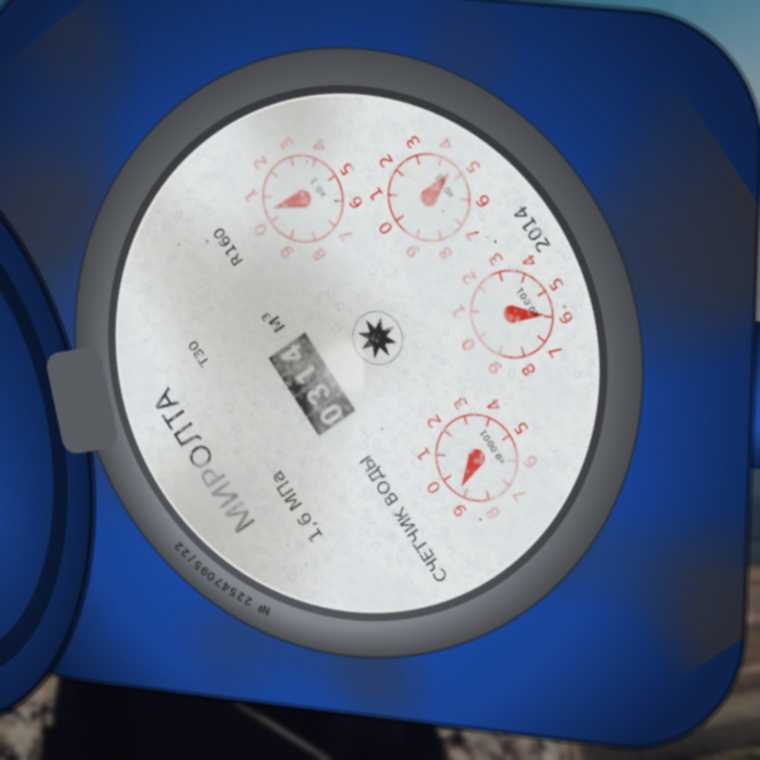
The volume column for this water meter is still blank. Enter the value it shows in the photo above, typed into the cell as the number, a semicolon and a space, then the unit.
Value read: 314.0459; m³
